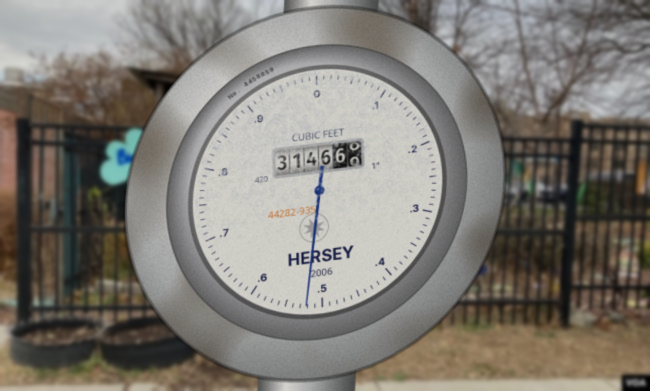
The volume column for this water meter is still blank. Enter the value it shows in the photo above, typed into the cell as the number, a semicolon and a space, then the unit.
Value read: 314668.52; ft³
